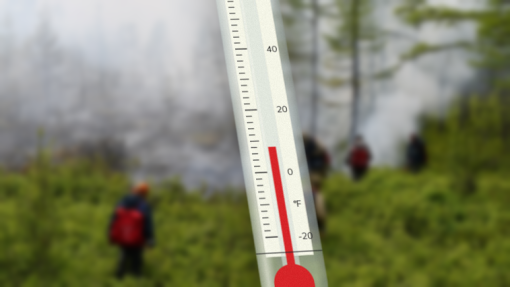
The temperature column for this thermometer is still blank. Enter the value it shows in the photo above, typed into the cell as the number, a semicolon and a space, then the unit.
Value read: 8; °F
